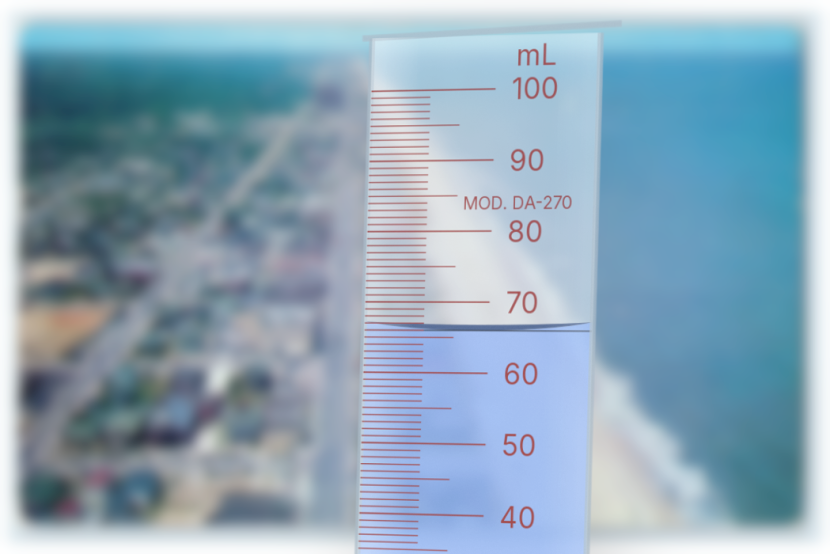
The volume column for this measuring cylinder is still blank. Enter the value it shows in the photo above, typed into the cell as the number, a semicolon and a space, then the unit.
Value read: 66; mL
